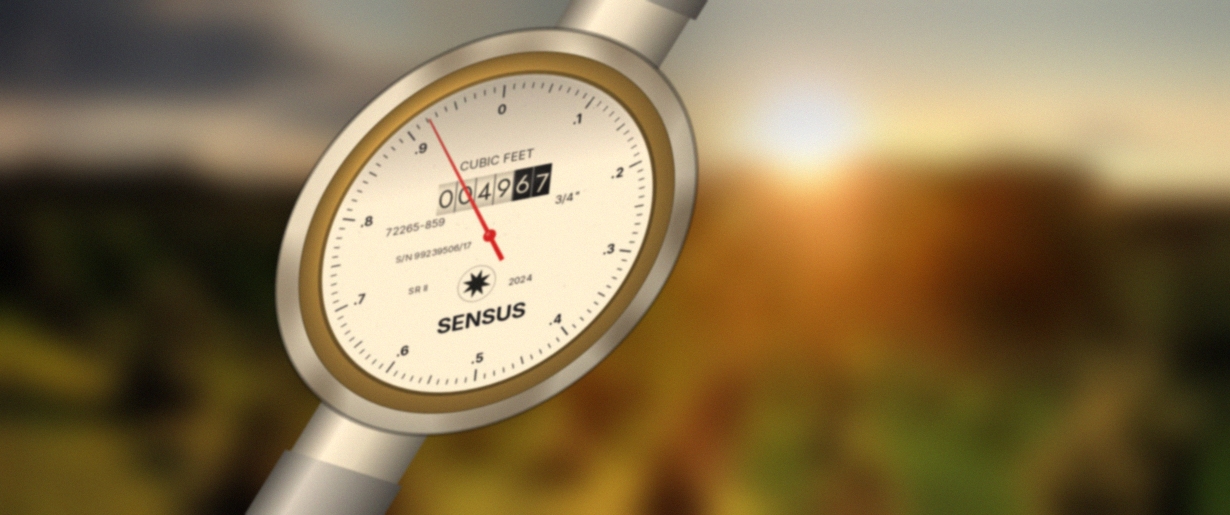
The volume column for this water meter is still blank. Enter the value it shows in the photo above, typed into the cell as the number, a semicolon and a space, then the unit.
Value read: 4966.92; ft³
